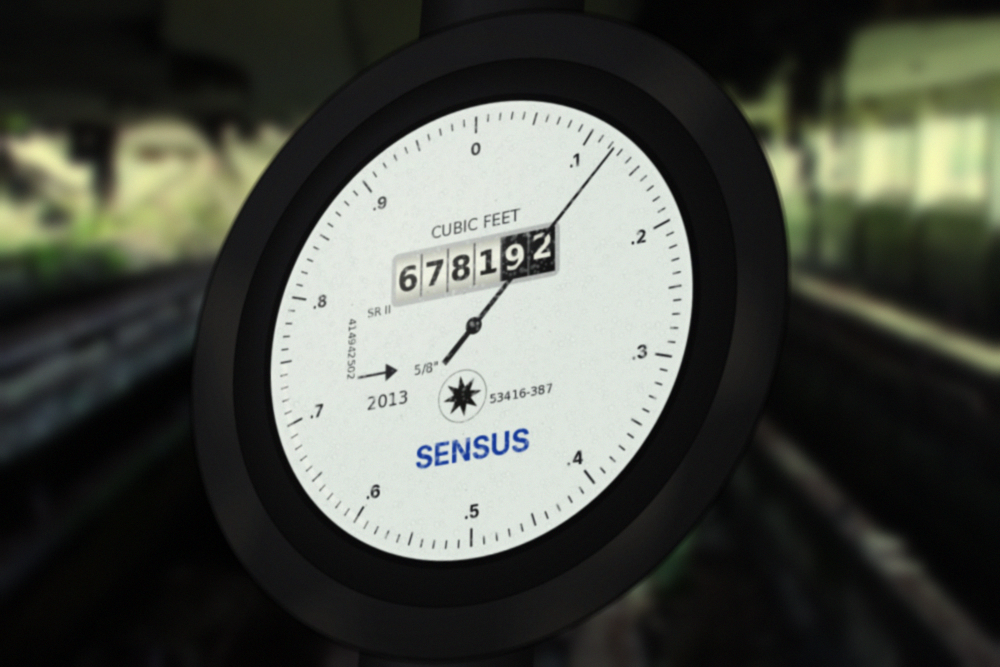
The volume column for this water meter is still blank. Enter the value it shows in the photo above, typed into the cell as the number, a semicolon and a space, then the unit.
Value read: 678192.12; ft³
